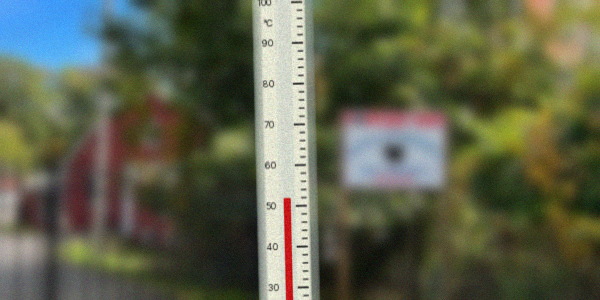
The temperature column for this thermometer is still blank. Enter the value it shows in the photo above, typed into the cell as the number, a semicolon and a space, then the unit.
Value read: 52; °C
